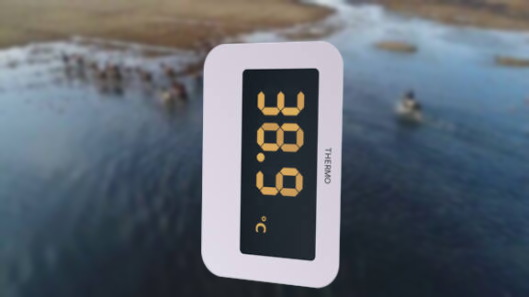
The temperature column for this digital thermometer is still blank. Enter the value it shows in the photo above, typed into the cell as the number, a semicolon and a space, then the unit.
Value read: 38.9; °C
